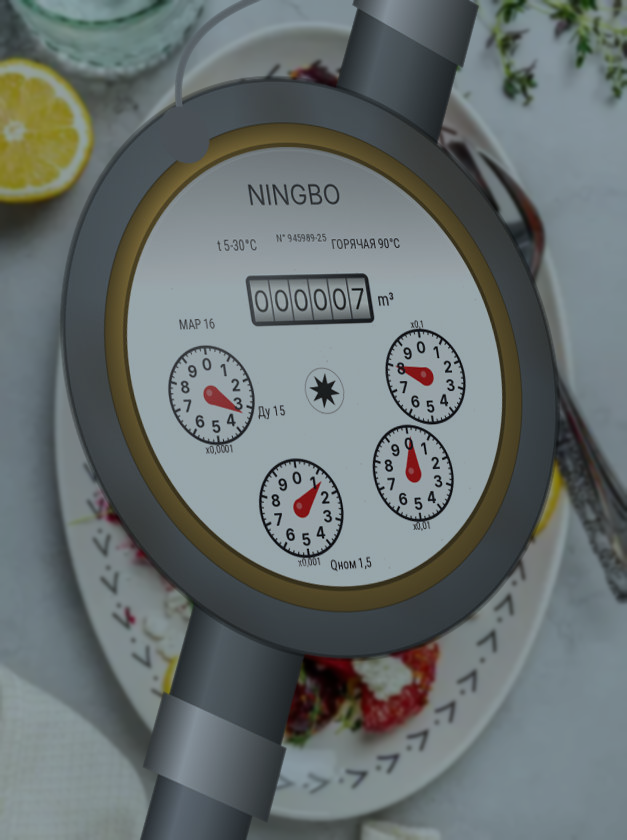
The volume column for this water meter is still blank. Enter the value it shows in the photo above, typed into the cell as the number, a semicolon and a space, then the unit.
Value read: 7.8013; m³
